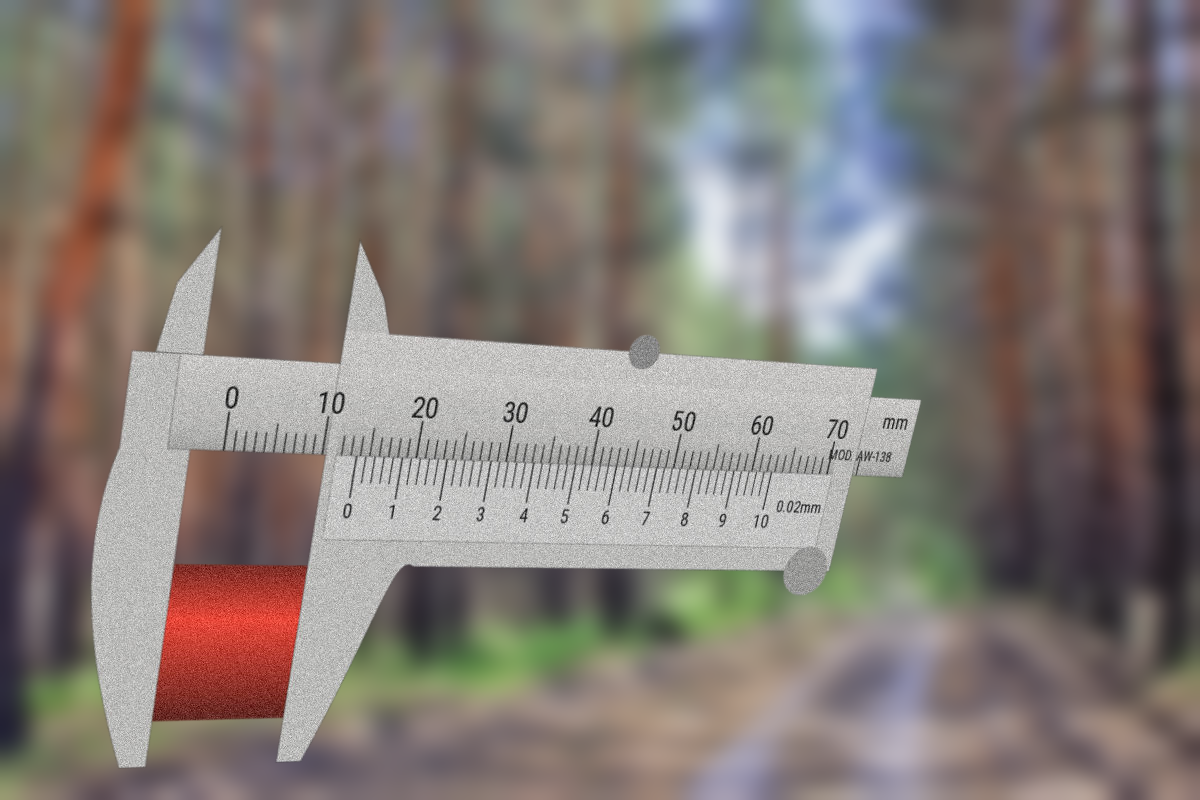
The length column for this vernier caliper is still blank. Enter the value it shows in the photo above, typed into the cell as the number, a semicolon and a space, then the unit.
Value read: 13.6; mm
